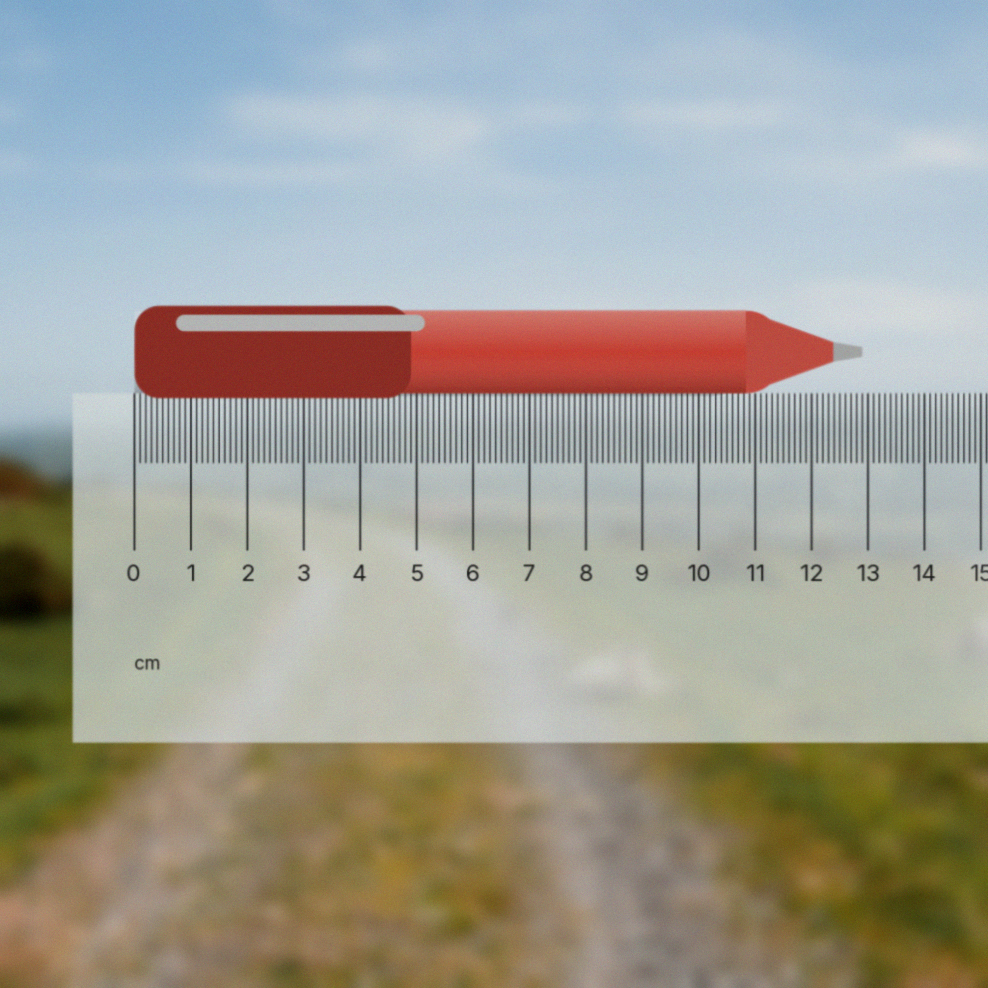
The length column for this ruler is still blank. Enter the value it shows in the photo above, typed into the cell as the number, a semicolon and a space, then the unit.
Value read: 12.9; cm
